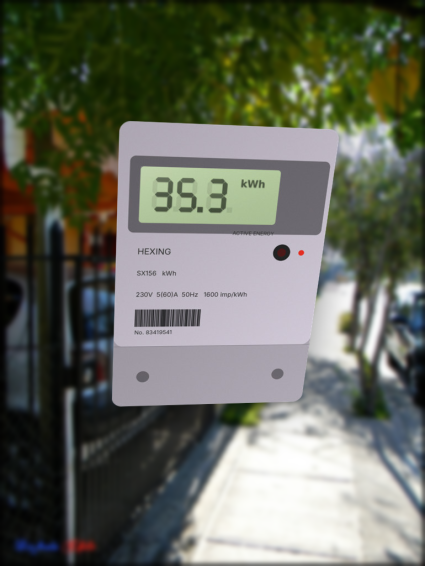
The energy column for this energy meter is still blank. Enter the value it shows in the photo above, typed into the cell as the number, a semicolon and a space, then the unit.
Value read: 35.3; kWh
